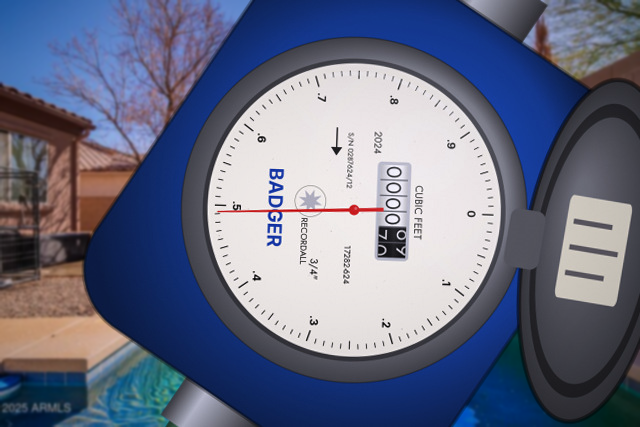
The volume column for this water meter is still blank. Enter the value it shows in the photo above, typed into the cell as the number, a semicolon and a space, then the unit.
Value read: 69.49; ft³
